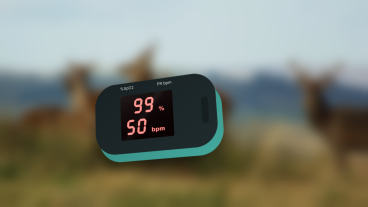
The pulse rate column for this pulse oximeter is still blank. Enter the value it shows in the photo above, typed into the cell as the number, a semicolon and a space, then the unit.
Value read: 50; bpm
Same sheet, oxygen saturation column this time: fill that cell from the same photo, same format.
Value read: 99; %
